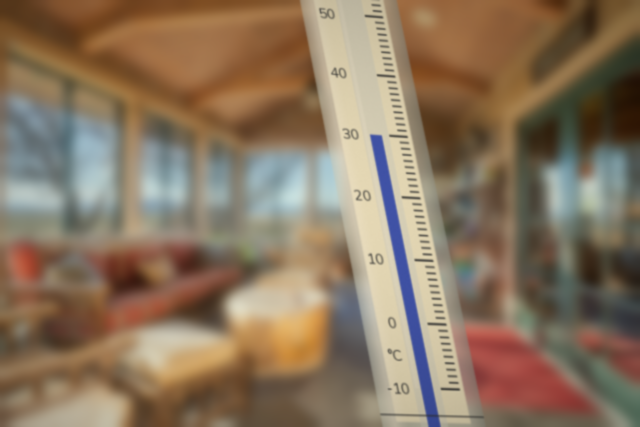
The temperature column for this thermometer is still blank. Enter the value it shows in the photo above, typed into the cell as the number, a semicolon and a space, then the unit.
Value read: 30; °C
